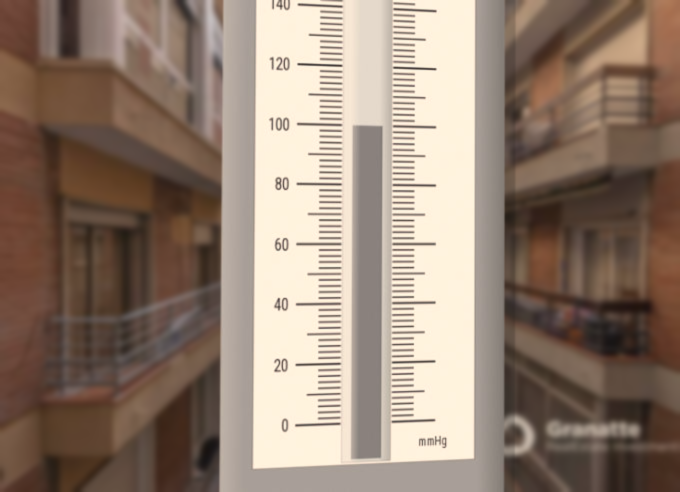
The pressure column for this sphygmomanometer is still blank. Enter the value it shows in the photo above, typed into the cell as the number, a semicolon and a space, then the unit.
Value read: 100; mmHg
